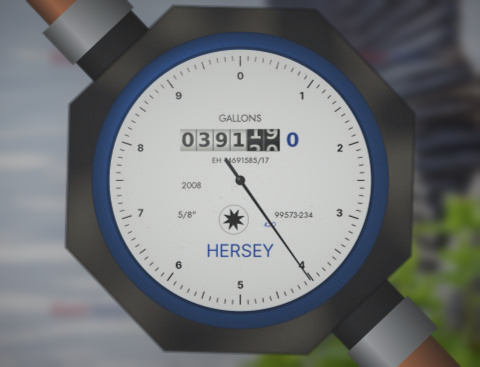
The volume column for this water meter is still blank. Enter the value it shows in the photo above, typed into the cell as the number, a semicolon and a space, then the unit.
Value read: 391194.0; gal
